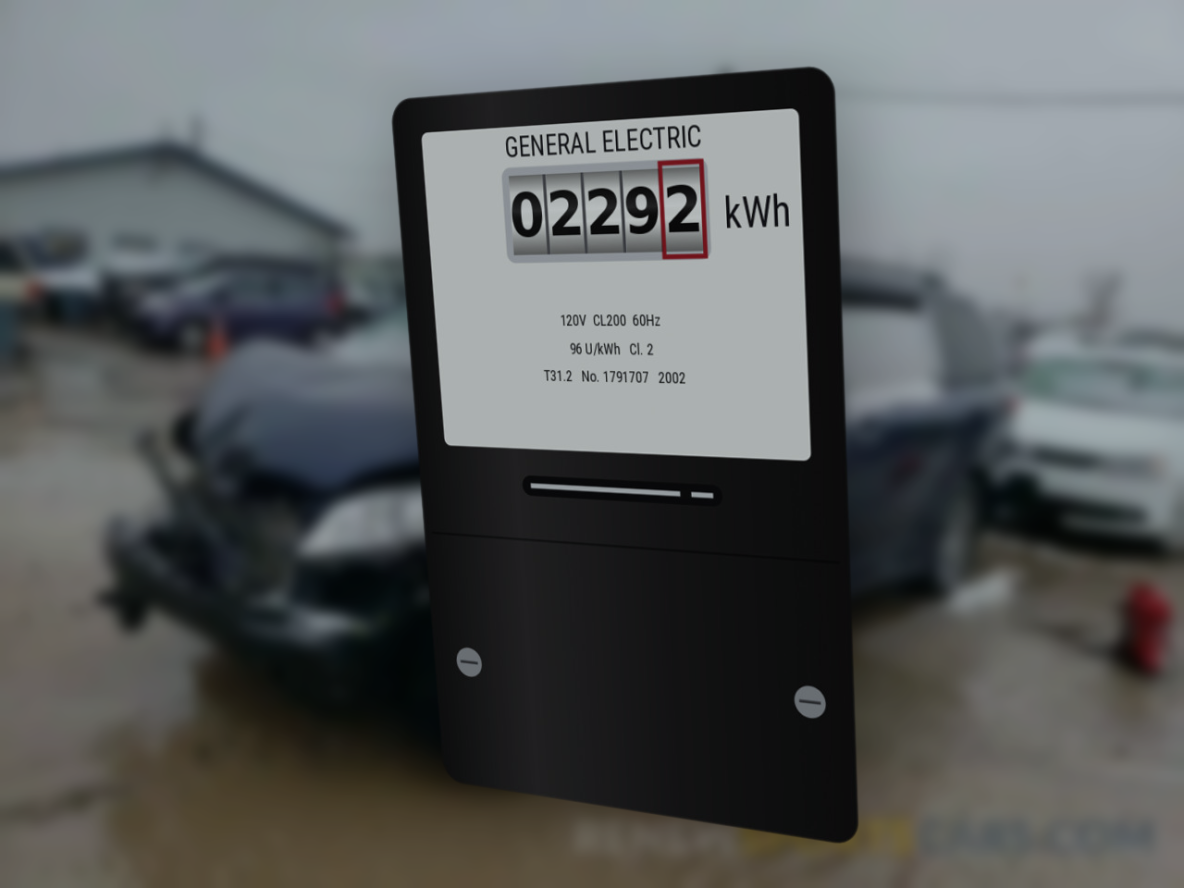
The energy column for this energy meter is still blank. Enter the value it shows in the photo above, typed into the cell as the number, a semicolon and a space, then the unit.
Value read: 229.2; kWh
